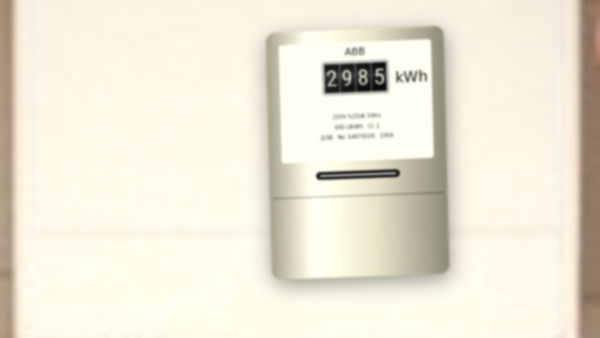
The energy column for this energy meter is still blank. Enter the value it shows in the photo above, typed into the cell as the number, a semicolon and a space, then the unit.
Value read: 2985; kWh
